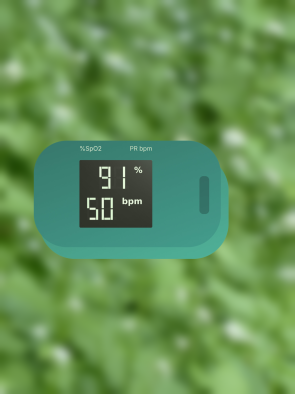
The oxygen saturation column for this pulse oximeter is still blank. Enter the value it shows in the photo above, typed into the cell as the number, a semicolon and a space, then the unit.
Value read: 91; %
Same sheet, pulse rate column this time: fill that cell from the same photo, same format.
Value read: 50; bpm
